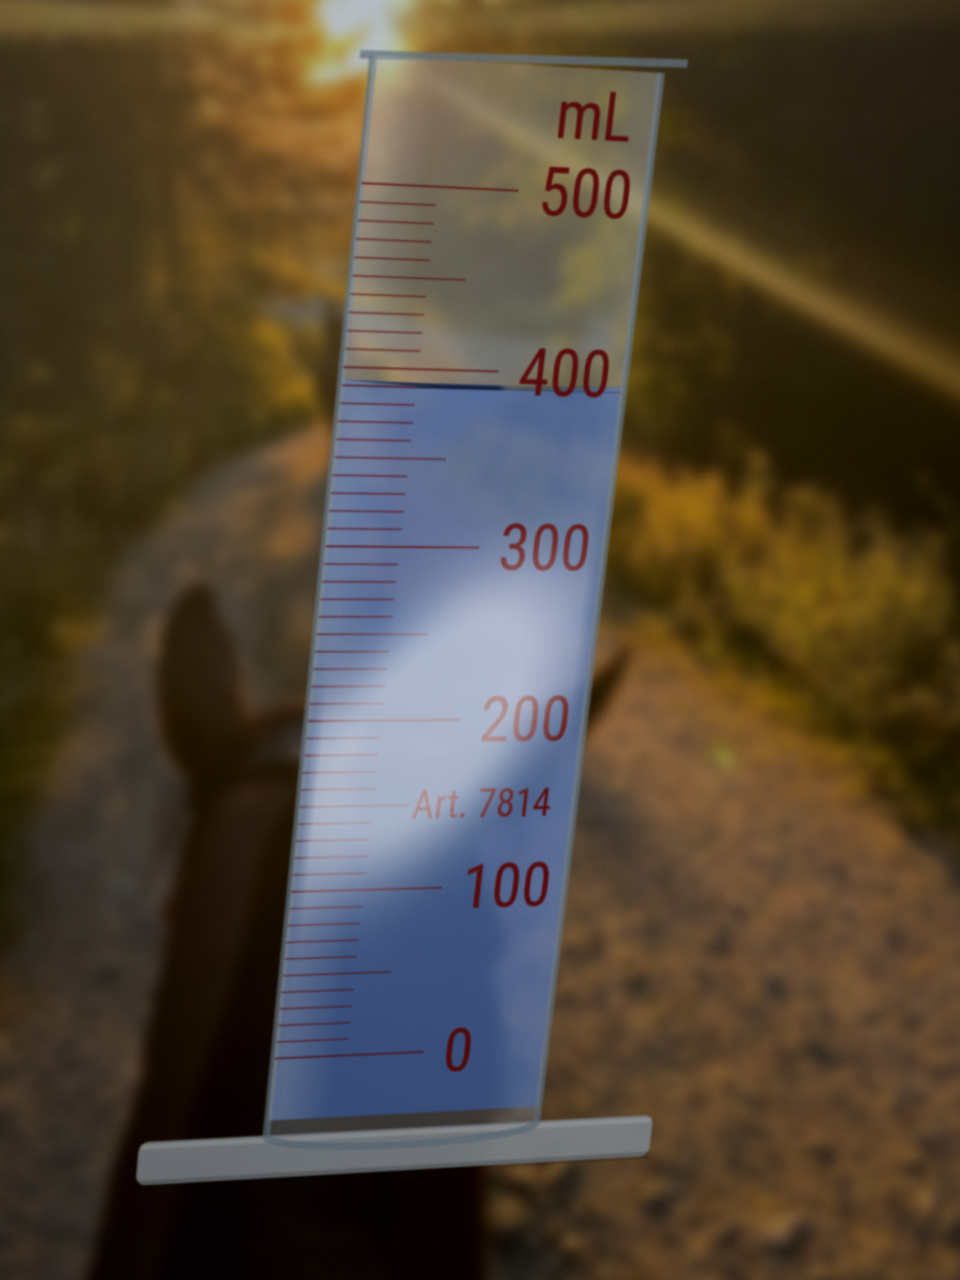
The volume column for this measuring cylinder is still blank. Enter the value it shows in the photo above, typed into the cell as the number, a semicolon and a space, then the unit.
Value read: 390; mL
